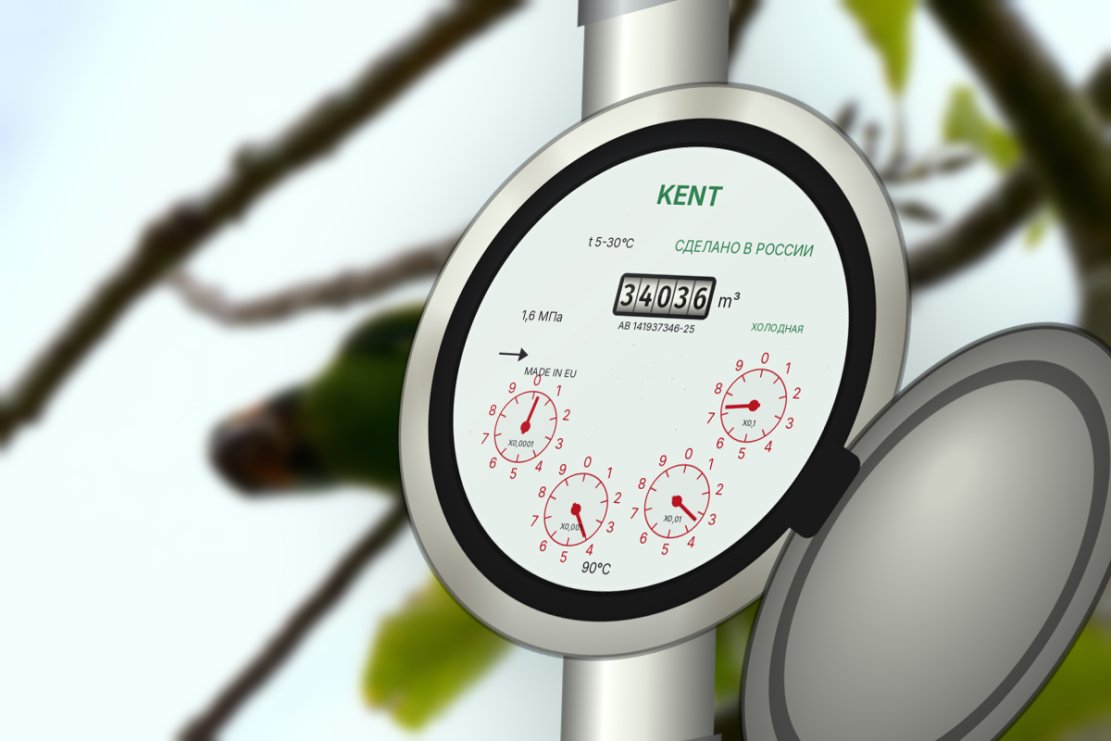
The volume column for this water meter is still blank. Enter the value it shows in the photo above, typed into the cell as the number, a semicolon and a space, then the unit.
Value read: 34036.7340; m³
